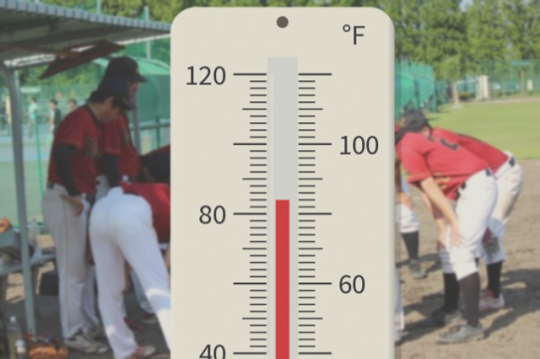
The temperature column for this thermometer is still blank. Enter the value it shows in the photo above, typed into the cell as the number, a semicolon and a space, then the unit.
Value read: 84; °F
